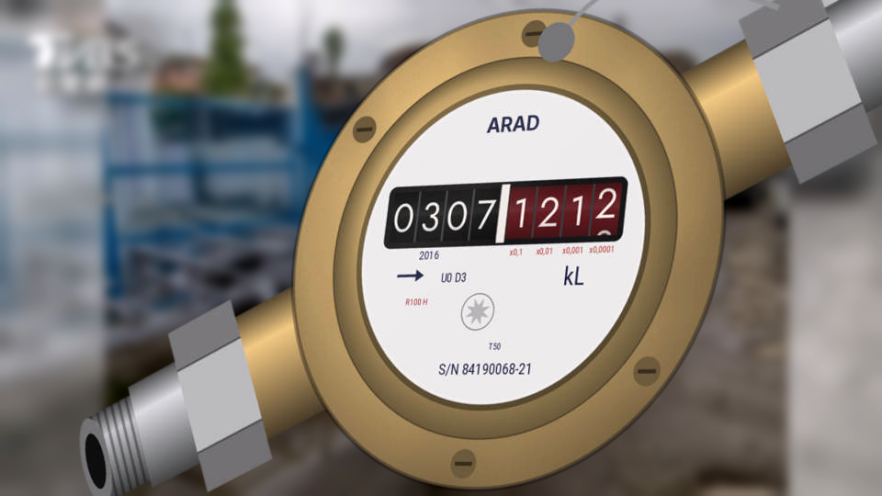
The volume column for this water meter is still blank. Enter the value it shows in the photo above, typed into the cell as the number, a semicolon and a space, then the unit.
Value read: 307.1212; kL
